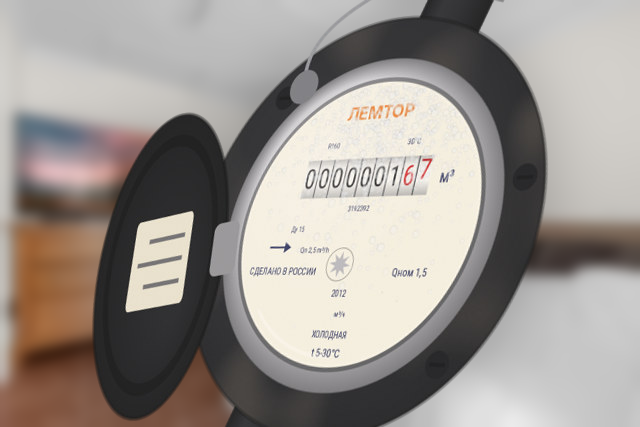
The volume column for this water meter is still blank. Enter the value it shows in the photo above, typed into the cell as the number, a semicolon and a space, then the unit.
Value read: 1.67; m³
